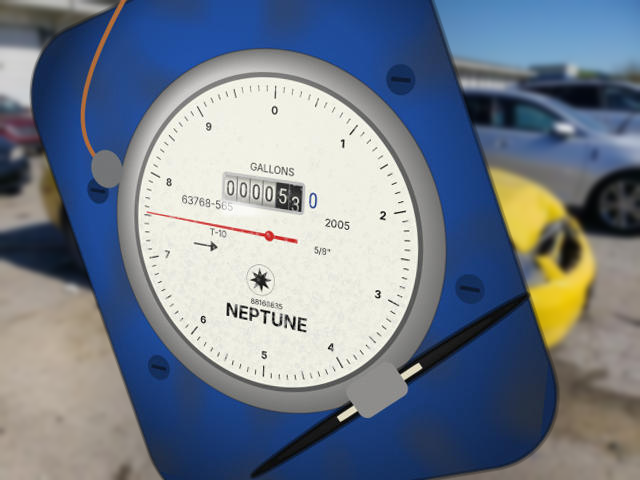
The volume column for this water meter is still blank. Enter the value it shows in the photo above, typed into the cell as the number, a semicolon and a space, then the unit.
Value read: 527.5; gal
